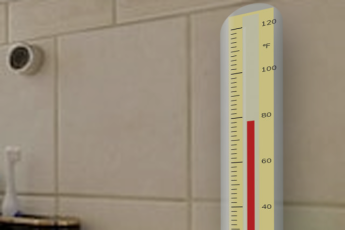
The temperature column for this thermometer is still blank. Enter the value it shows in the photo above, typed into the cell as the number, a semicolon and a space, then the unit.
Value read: 78; °F
